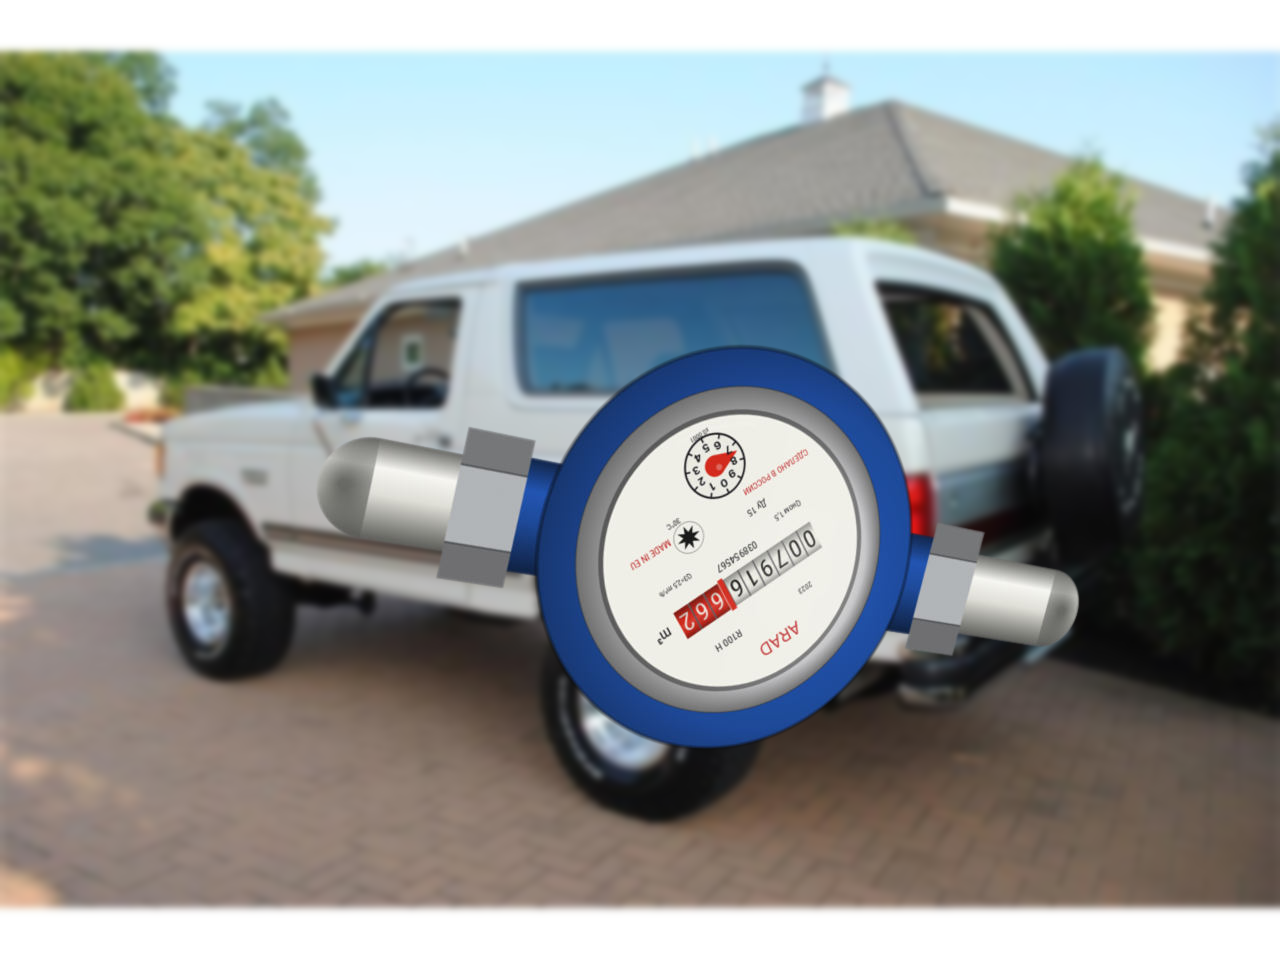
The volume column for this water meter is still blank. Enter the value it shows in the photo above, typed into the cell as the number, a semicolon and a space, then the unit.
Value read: 7916.6627; m³
